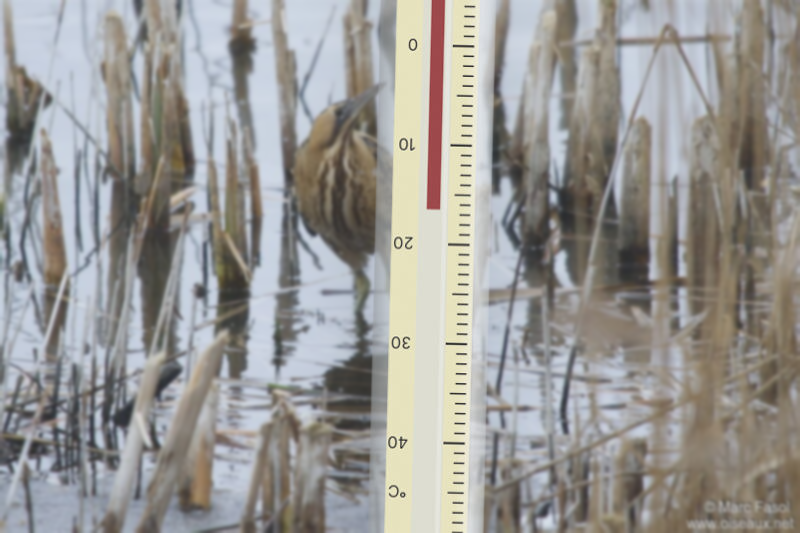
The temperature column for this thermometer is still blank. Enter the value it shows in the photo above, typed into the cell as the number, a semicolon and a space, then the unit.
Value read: 16.5; °C
